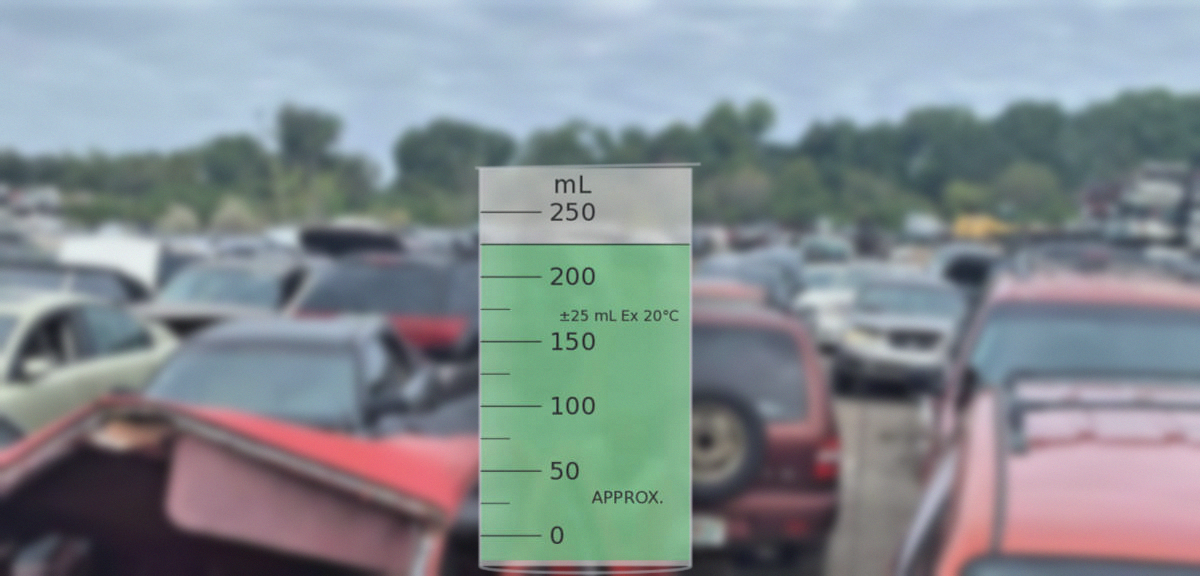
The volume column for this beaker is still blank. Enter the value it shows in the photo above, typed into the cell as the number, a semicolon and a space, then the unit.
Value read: 225; mL
